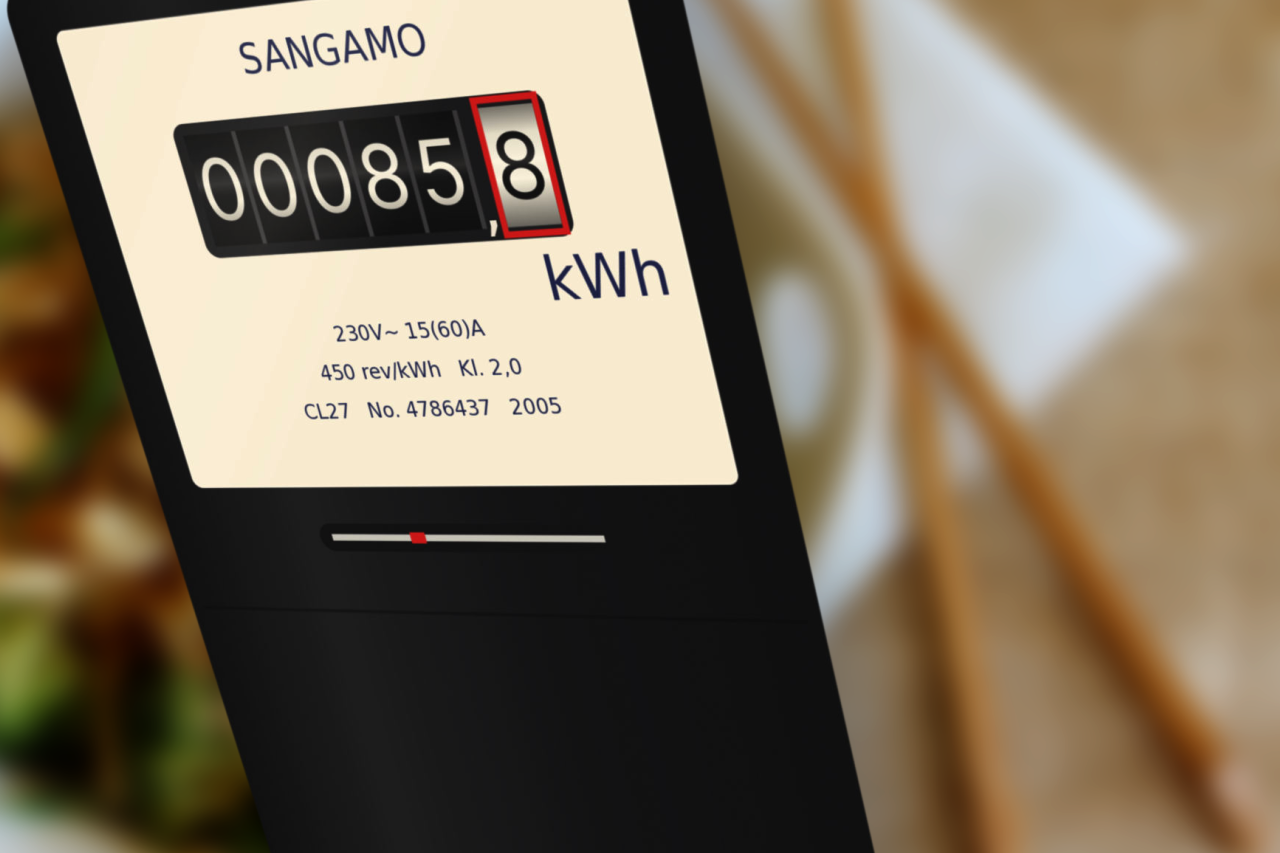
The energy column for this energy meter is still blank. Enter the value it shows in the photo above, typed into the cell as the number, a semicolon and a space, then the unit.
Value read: 85.8; kWh
